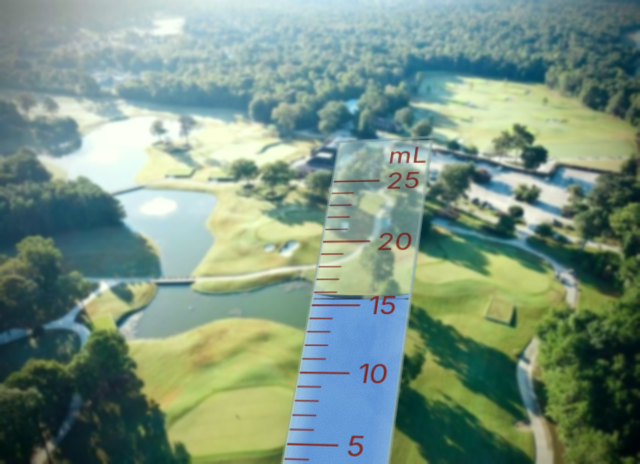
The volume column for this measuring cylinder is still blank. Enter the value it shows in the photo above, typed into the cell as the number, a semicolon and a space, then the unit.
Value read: 15.5; mL
